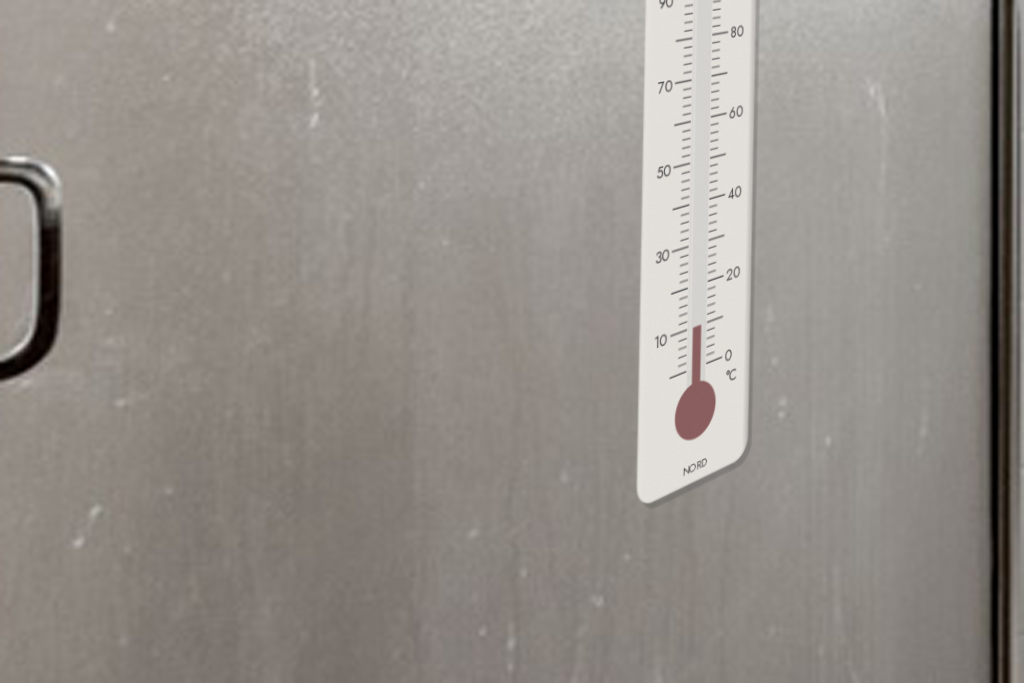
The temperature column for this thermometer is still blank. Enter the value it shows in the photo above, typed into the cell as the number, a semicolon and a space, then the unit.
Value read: 10; °C
